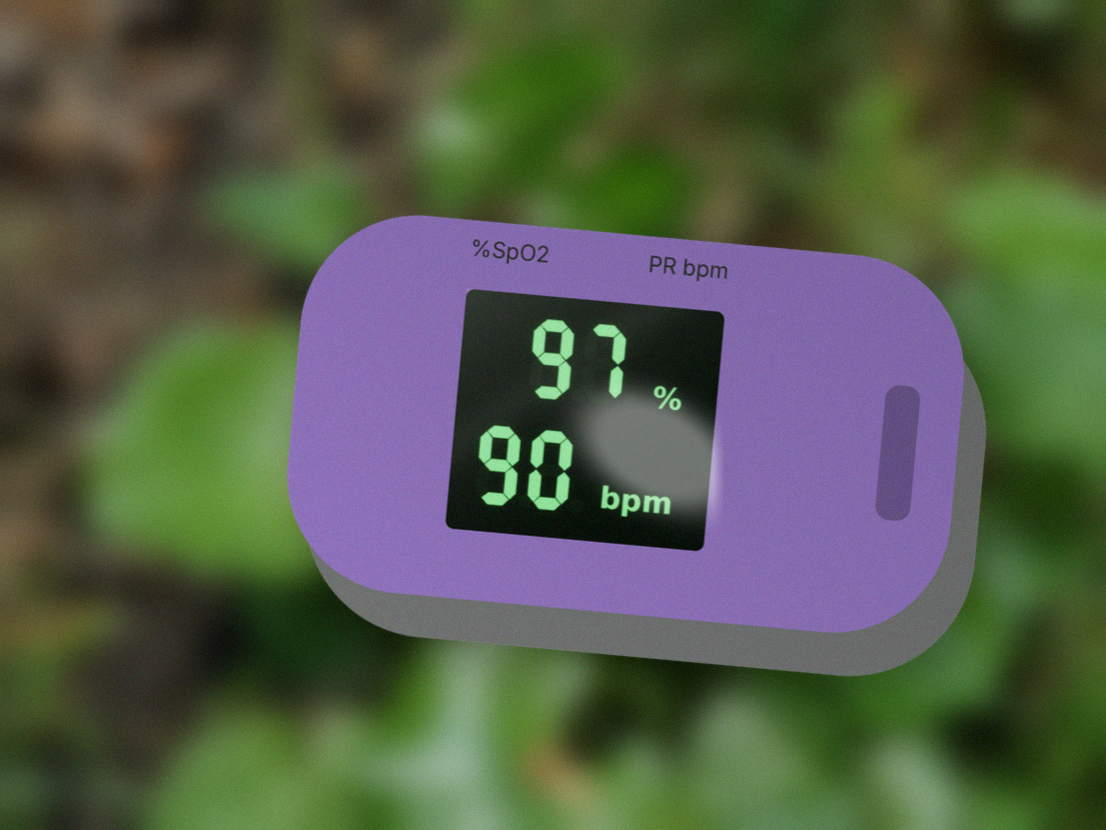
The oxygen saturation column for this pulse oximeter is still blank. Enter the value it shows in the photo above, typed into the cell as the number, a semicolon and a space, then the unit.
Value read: 97; %
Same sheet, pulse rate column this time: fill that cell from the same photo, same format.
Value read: 90; bpm
